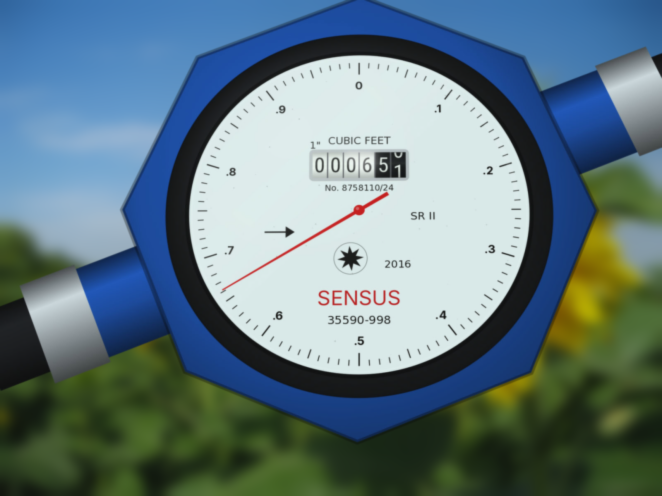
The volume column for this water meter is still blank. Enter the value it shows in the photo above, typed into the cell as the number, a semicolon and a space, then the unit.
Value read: 650.66; ft³
